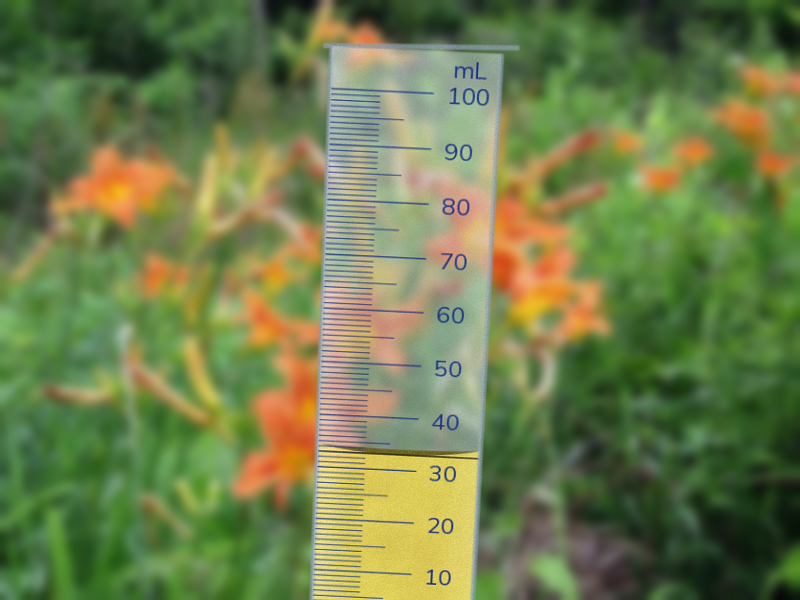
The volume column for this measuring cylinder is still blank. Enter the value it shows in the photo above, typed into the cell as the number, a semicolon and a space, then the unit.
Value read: 33; mL
